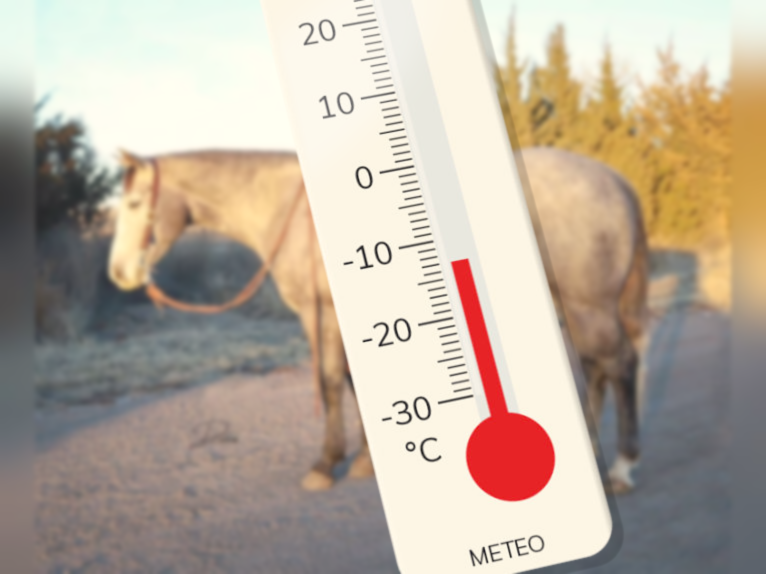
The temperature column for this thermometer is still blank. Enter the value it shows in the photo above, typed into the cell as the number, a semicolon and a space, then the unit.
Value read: -13; °C
